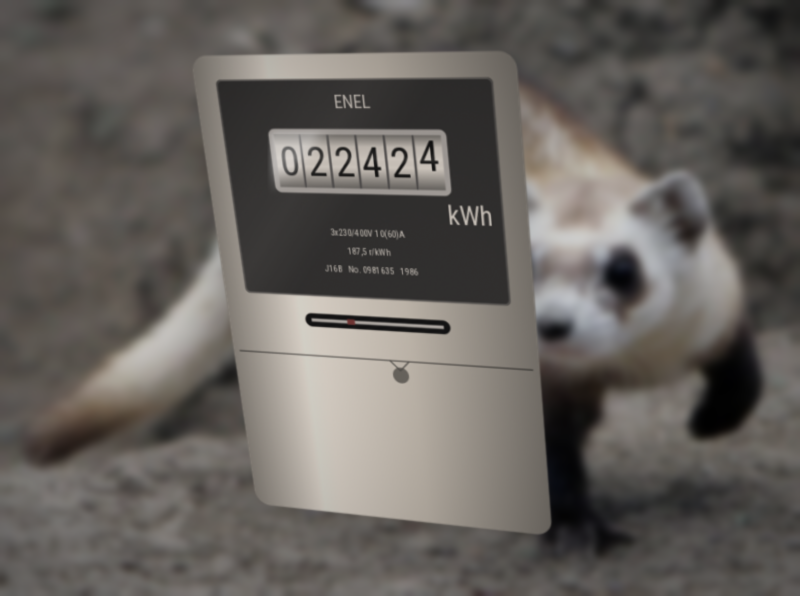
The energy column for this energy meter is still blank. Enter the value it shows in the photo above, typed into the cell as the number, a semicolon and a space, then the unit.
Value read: 22424; kWh
